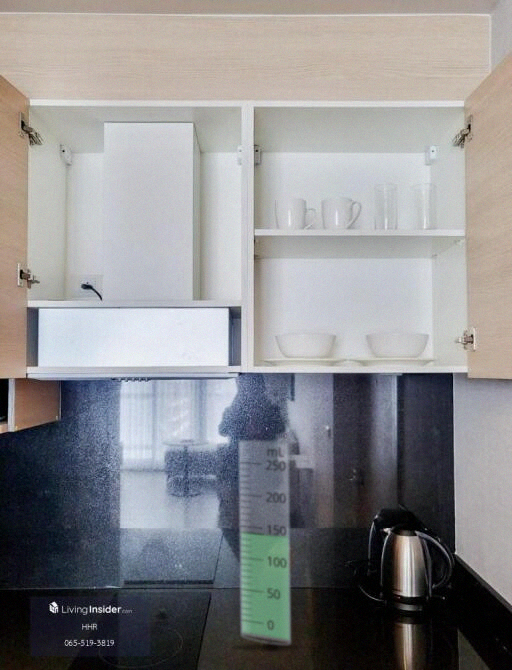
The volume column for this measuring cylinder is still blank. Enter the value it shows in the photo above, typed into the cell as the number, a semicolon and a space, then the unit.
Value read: 140; mL
